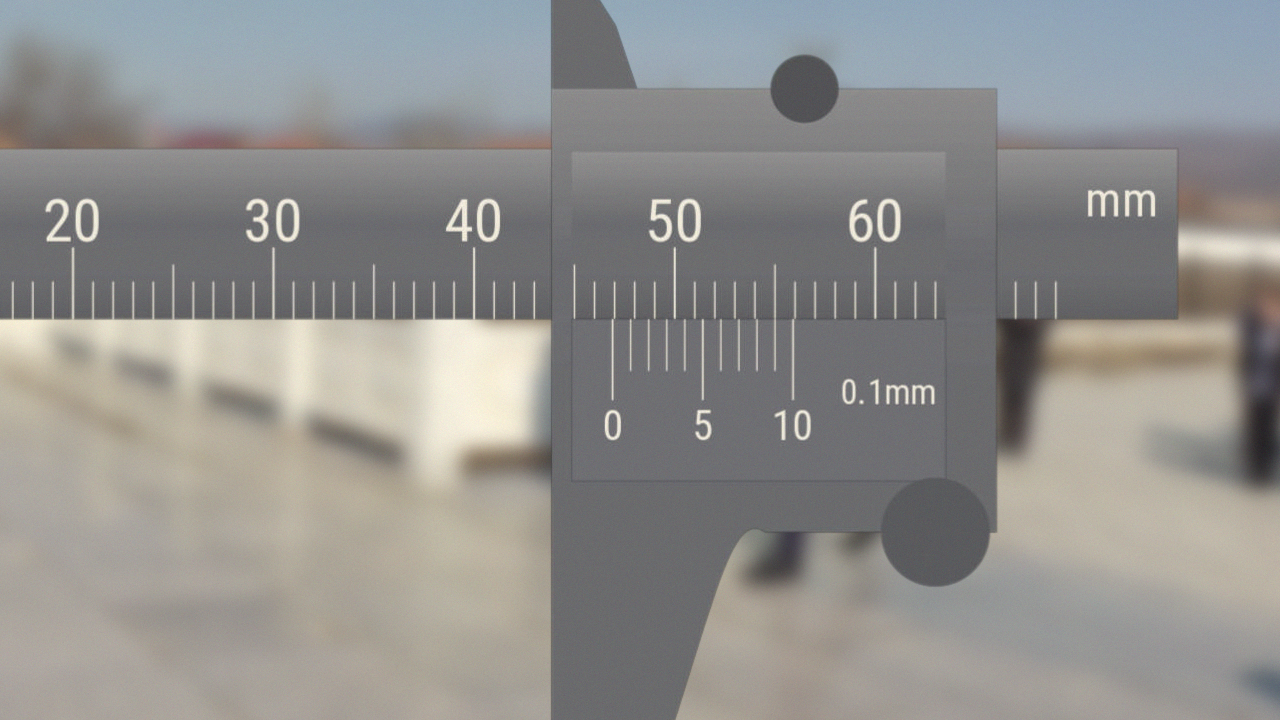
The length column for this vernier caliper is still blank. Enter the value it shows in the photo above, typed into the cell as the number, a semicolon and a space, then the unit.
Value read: 46.9; mm
